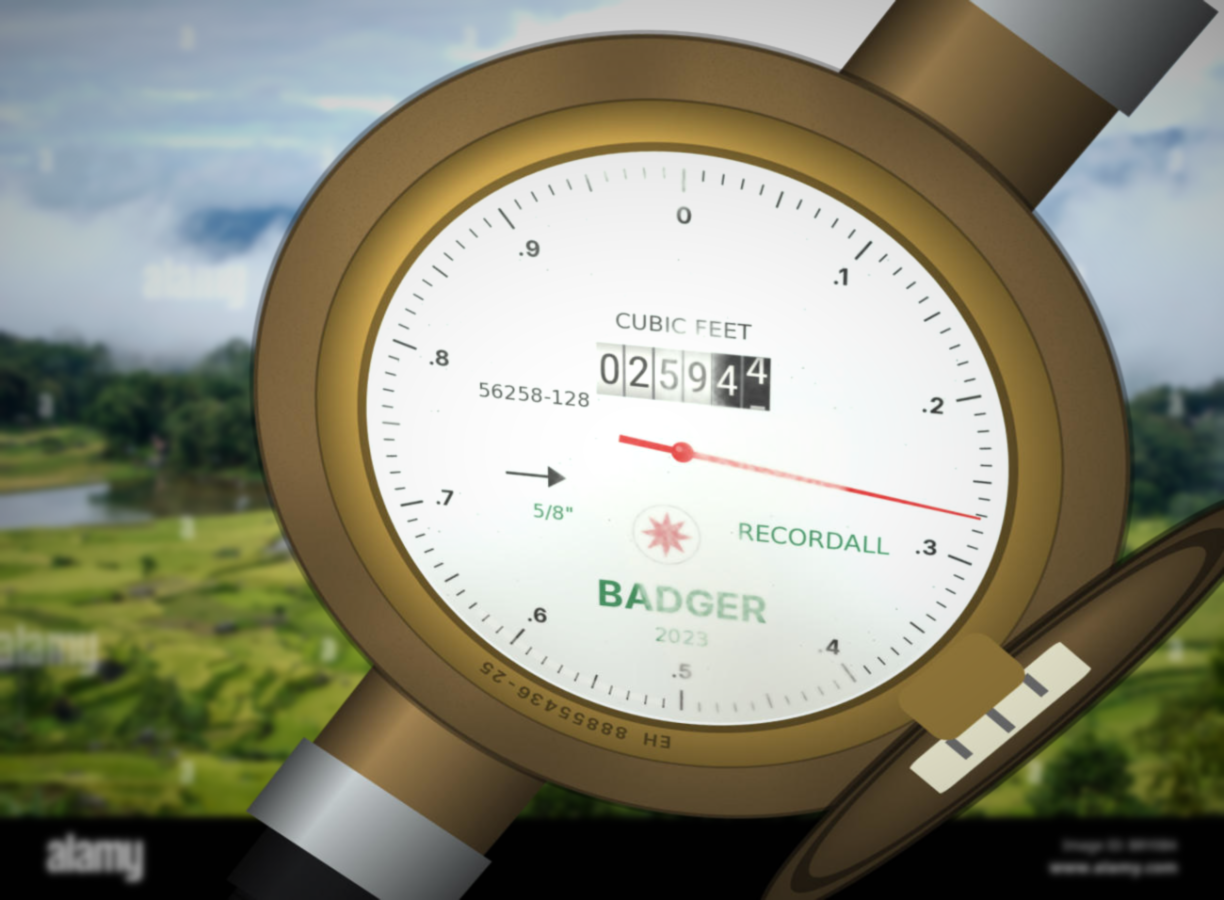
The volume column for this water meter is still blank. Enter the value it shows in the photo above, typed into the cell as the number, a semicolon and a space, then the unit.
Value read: 25944.27; ft³
